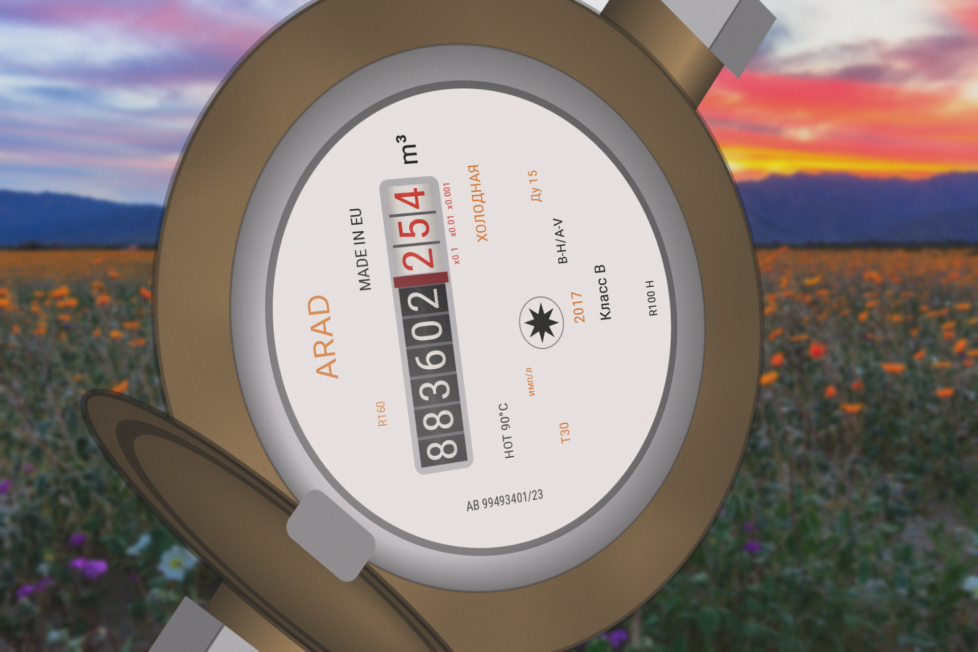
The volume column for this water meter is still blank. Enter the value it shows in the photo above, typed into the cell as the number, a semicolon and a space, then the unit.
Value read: 883602.254; m³
